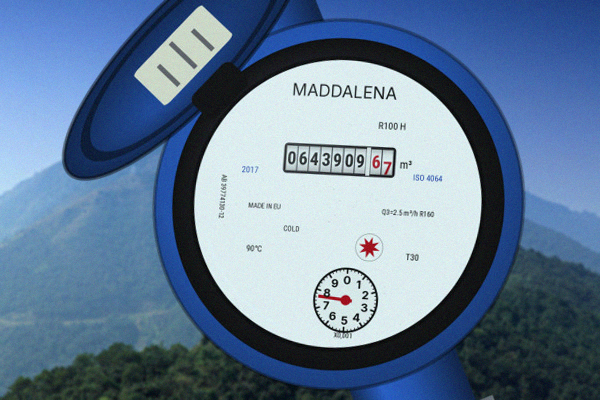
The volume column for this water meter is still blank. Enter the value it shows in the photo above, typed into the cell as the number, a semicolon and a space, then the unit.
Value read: 643909.667; m³
